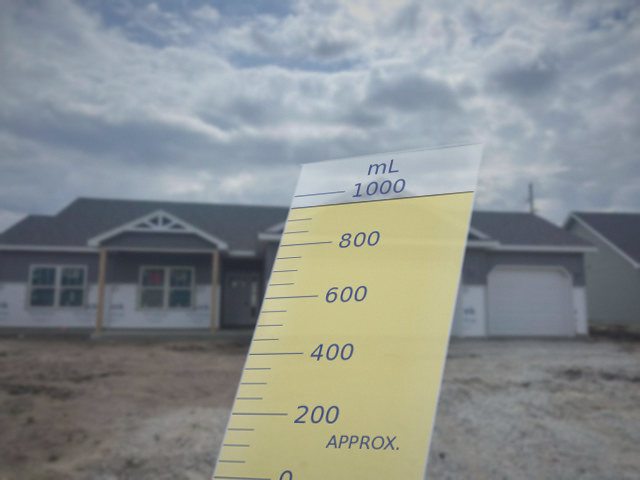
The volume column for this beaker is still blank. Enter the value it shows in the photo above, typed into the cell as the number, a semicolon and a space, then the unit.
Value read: 950; mL
